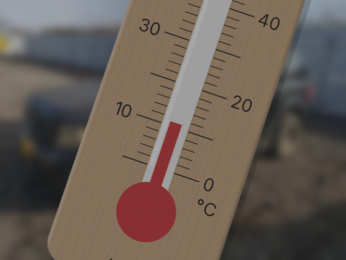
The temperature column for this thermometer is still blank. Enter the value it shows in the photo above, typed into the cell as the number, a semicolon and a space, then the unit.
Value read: 11; °C
